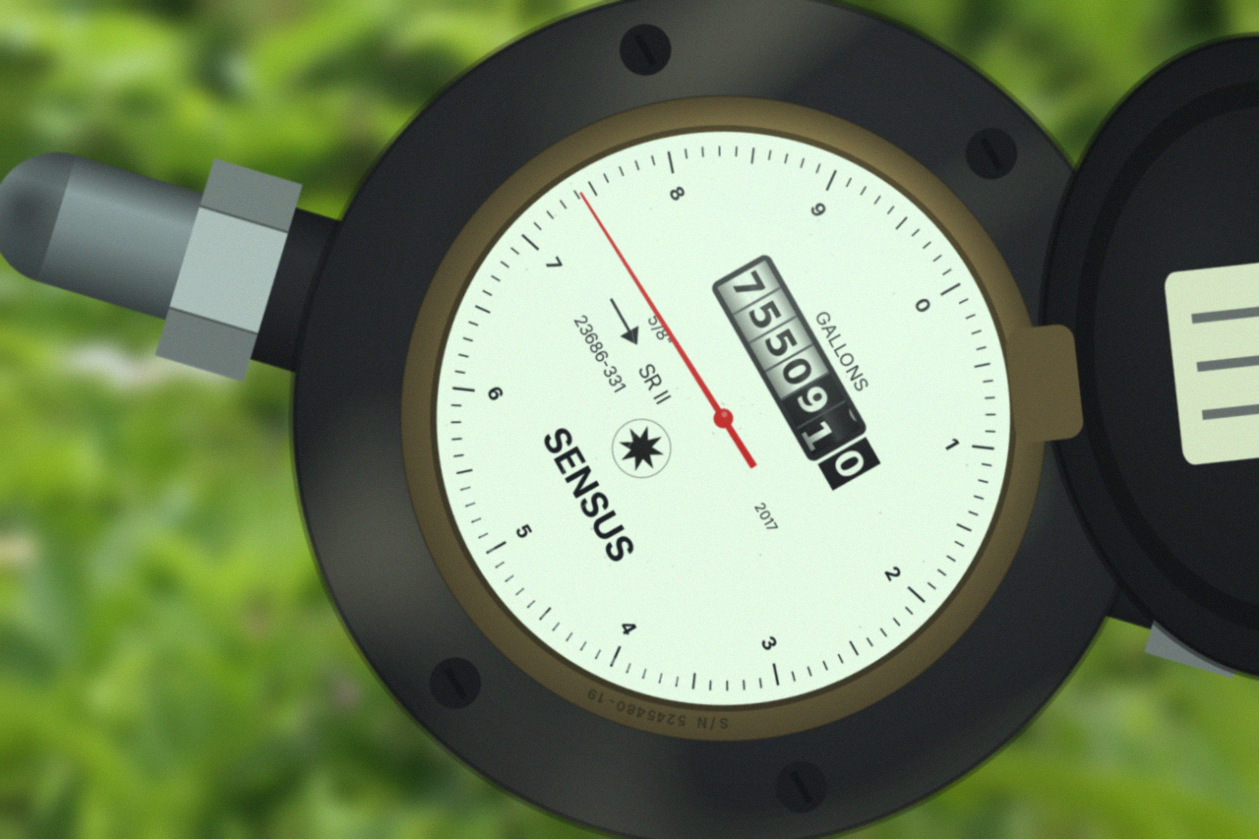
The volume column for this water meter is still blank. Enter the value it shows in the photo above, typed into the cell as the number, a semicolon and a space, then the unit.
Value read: 7550907.4; gal
